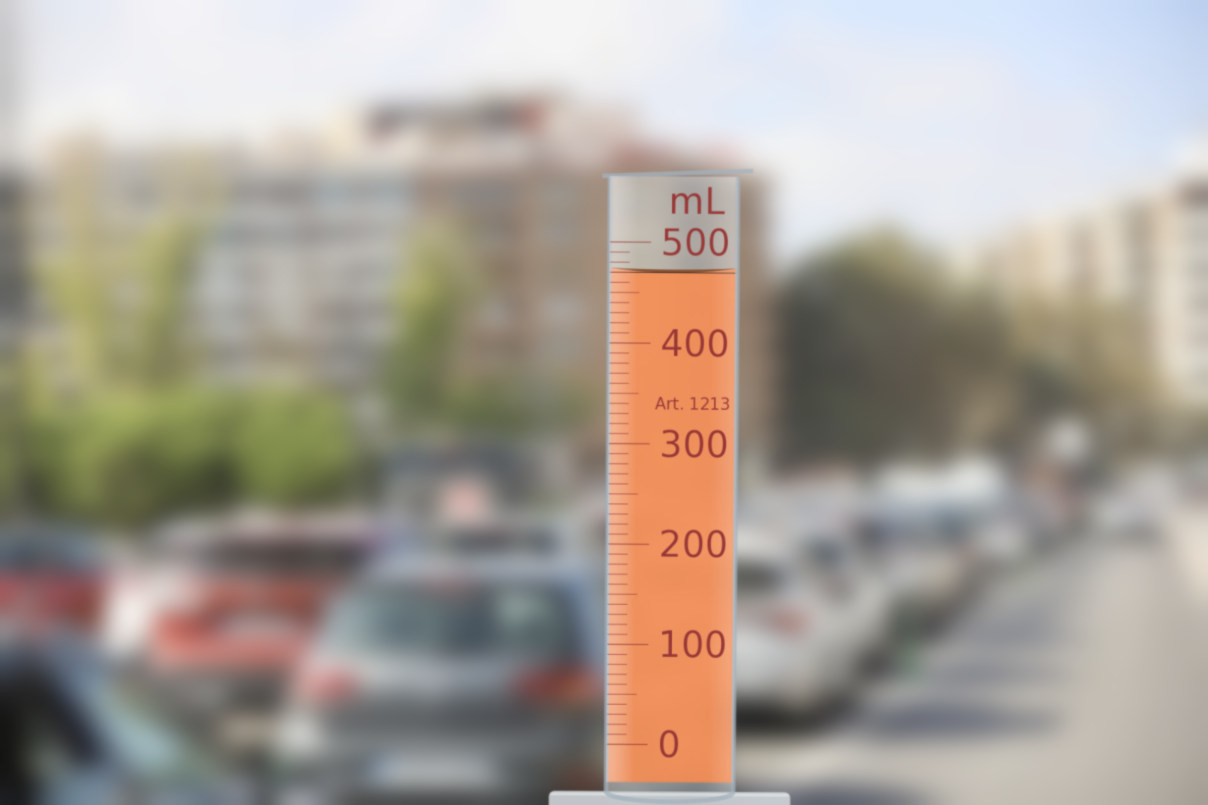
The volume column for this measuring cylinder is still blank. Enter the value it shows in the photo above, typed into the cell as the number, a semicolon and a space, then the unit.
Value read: 470; mL
